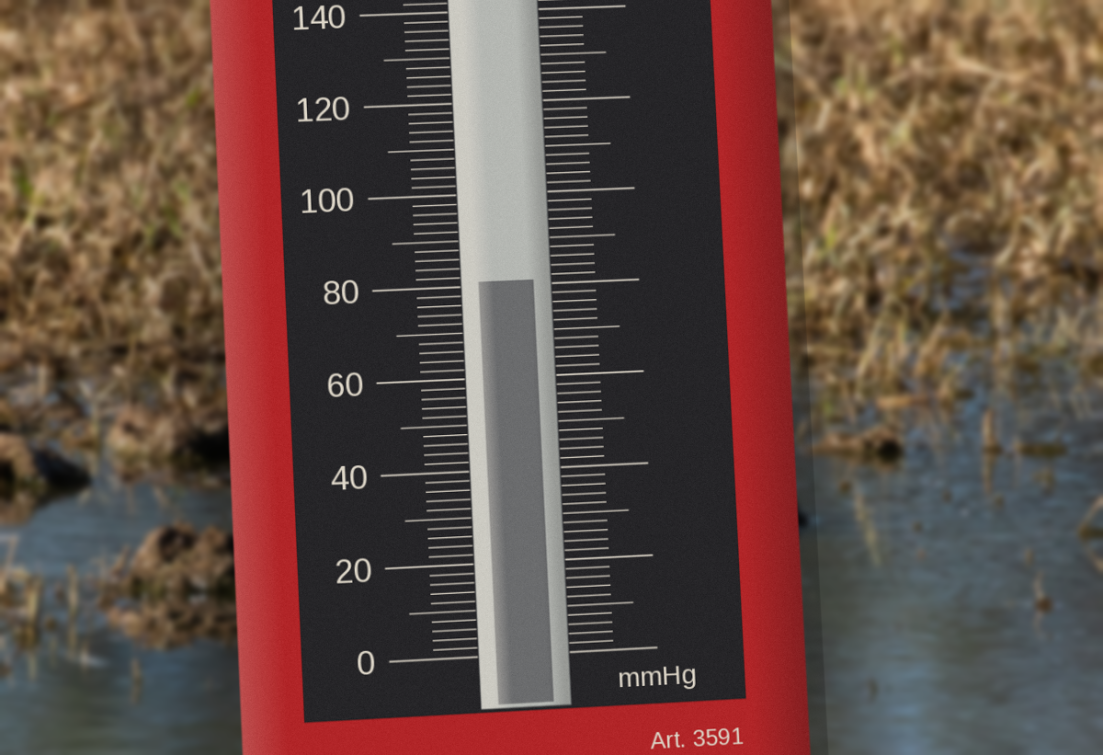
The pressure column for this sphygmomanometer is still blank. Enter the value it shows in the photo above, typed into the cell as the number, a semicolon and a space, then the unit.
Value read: 81; mmHg
